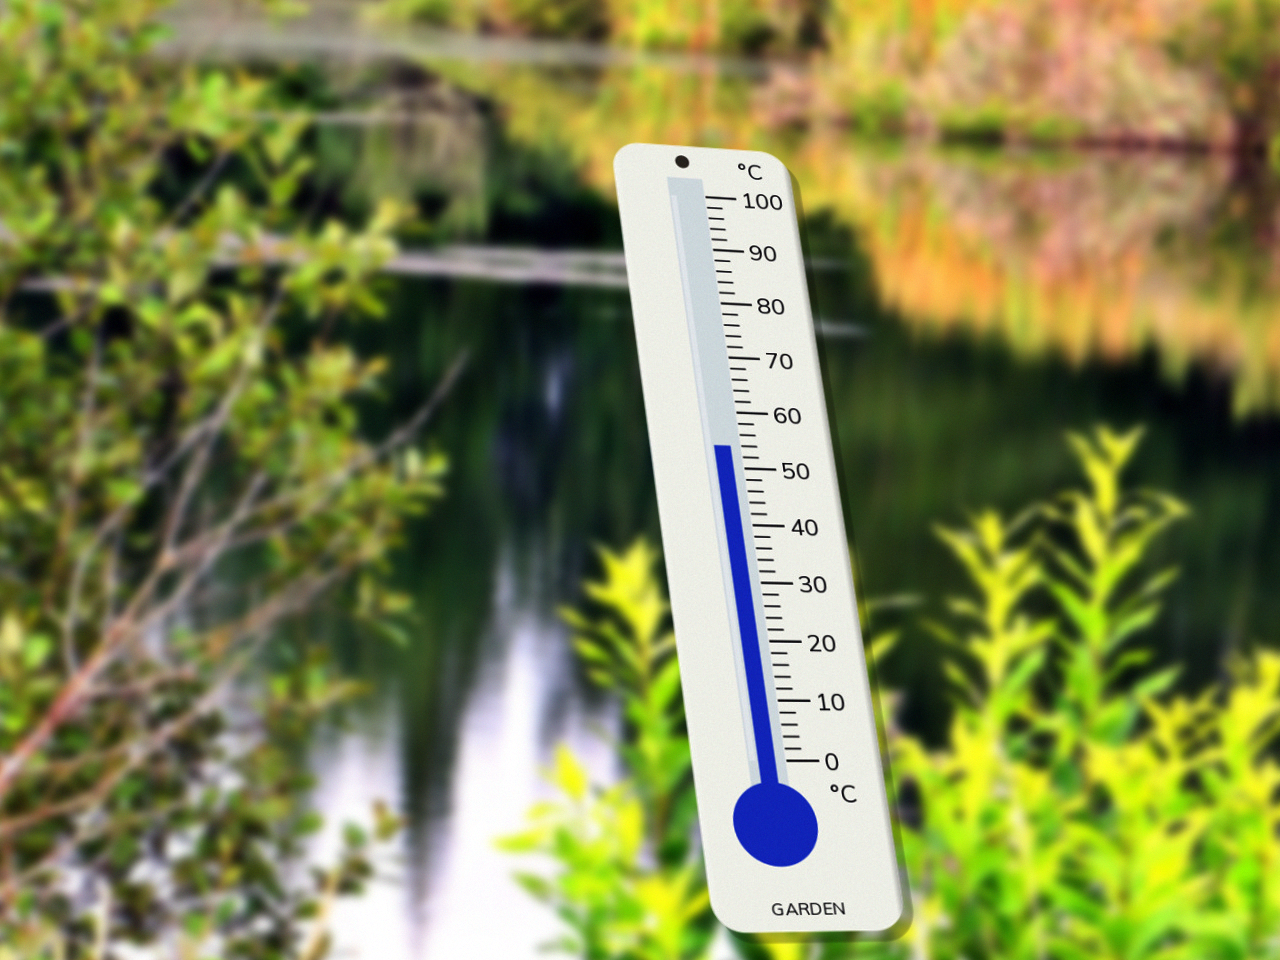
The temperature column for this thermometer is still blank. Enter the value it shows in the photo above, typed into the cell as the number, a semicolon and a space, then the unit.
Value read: 54; °C
